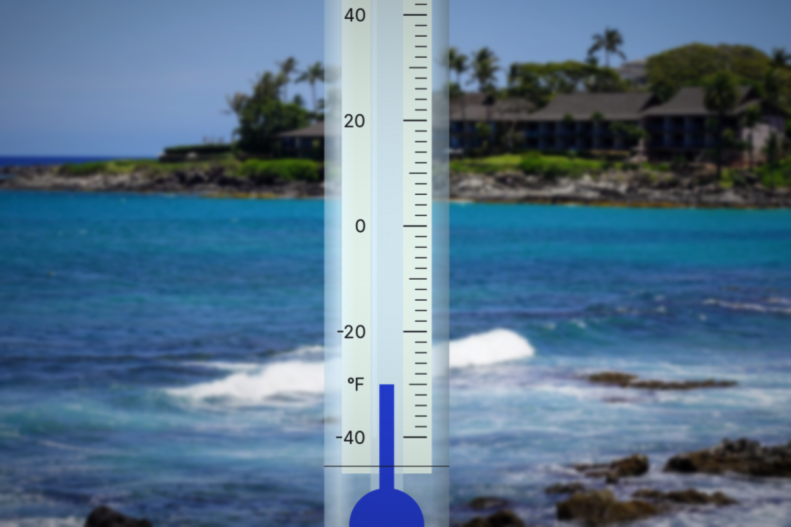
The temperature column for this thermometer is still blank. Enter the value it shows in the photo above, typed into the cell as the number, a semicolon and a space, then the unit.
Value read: -30; °F
